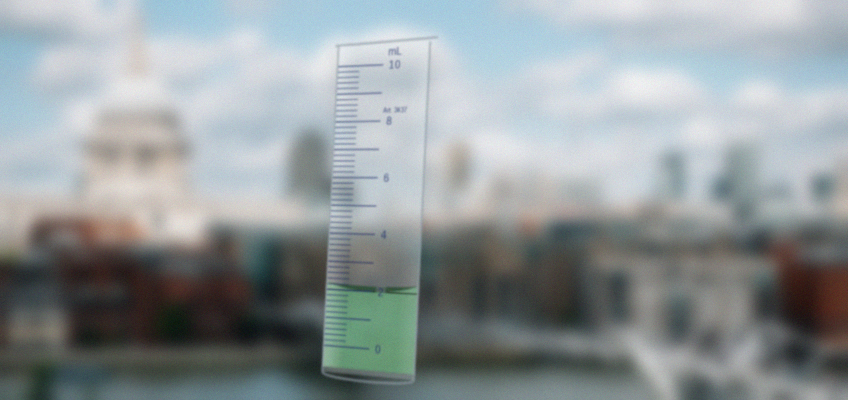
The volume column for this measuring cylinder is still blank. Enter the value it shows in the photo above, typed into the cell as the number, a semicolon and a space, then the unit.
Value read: 2; mL
